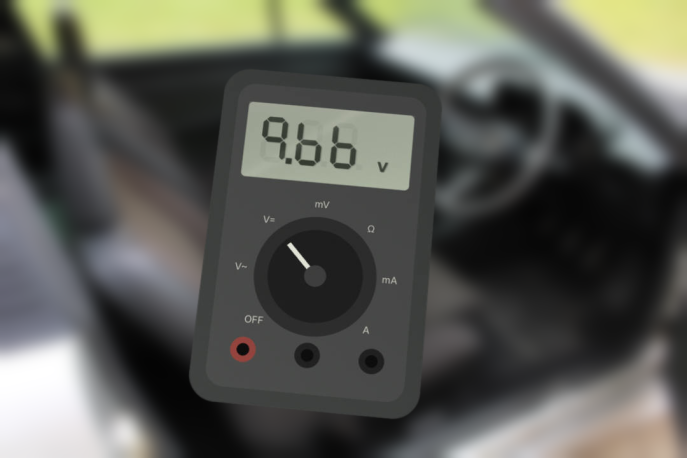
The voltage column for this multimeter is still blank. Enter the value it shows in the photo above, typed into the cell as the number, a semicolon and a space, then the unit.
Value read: 9.66; V
